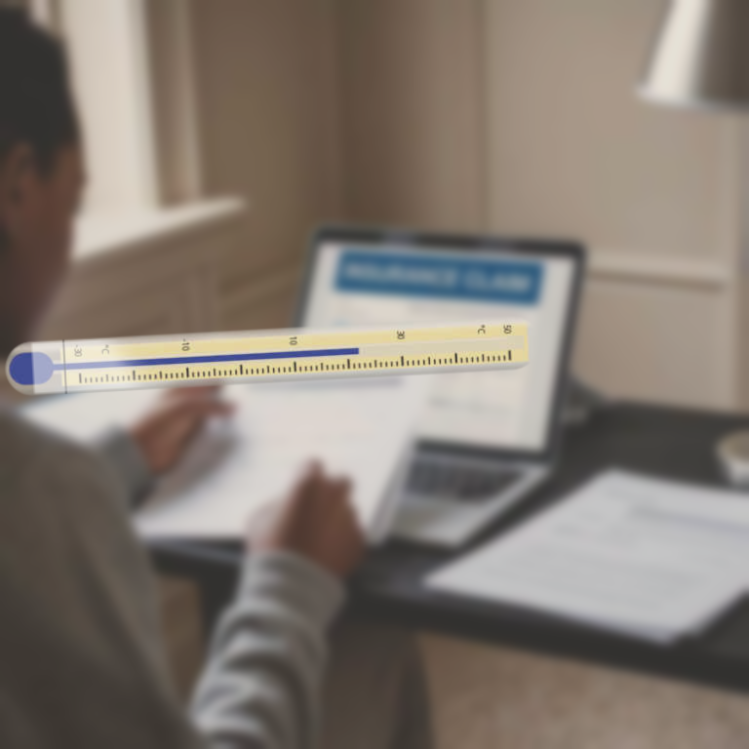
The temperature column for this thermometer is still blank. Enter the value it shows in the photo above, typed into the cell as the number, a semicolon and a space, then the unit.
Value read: 22; °C
